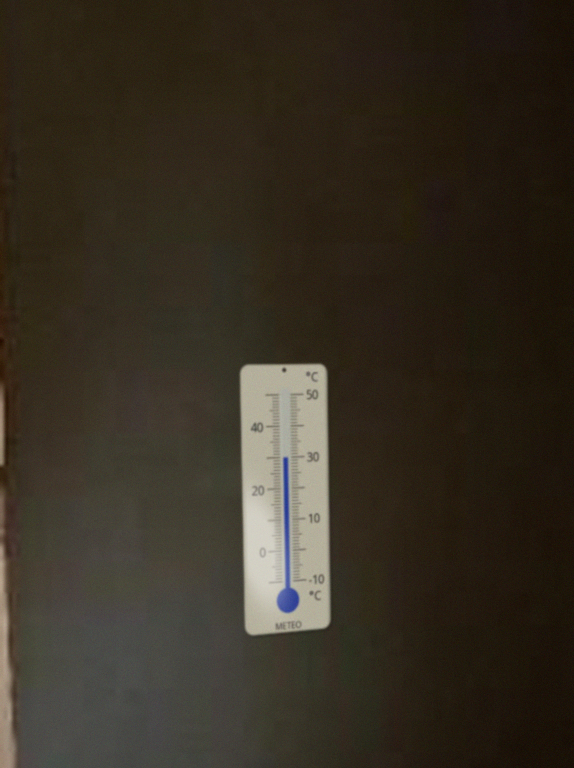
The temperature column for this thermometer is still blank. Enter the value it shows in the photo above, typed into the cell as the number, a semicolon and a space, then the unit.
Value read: 30; °C
